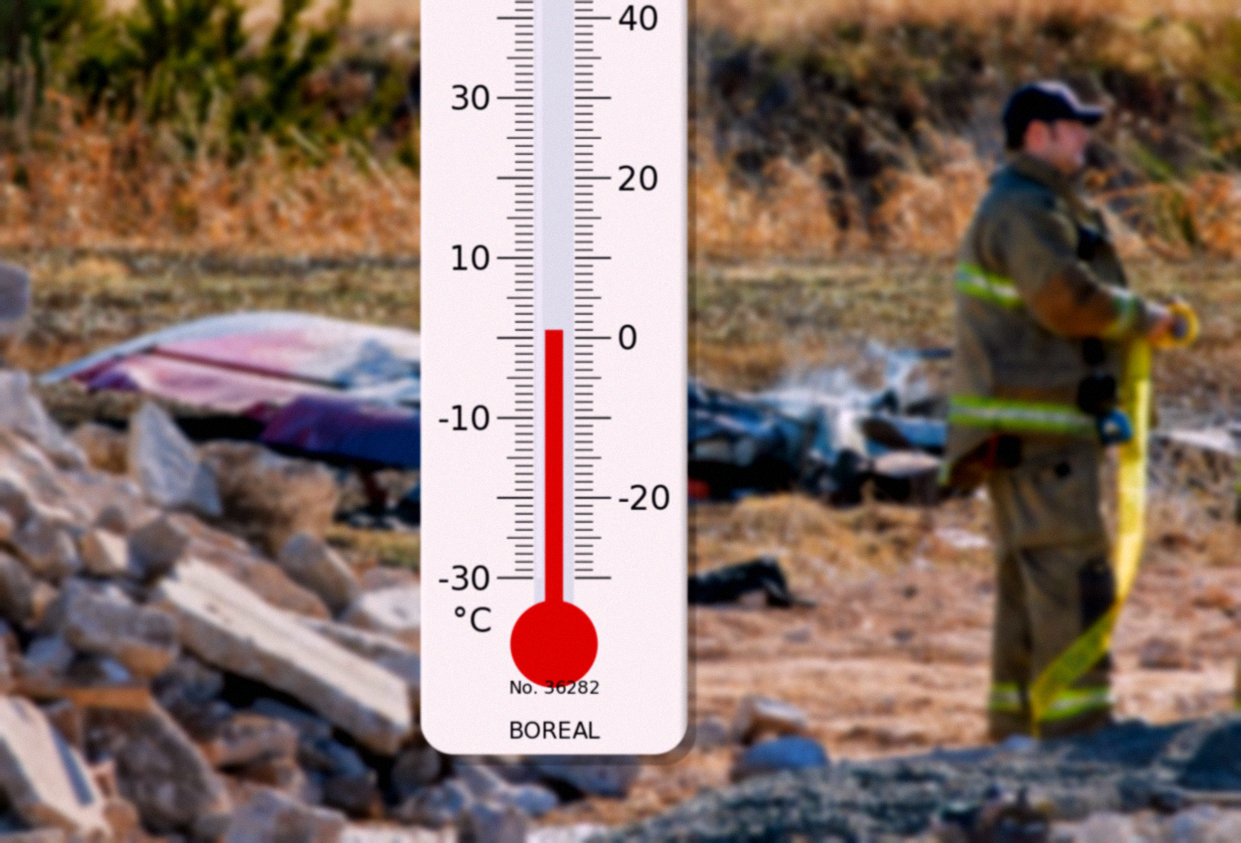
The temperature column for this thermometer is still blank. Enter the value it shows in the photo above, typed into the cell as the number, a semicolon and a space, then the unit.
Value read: 1; °C
